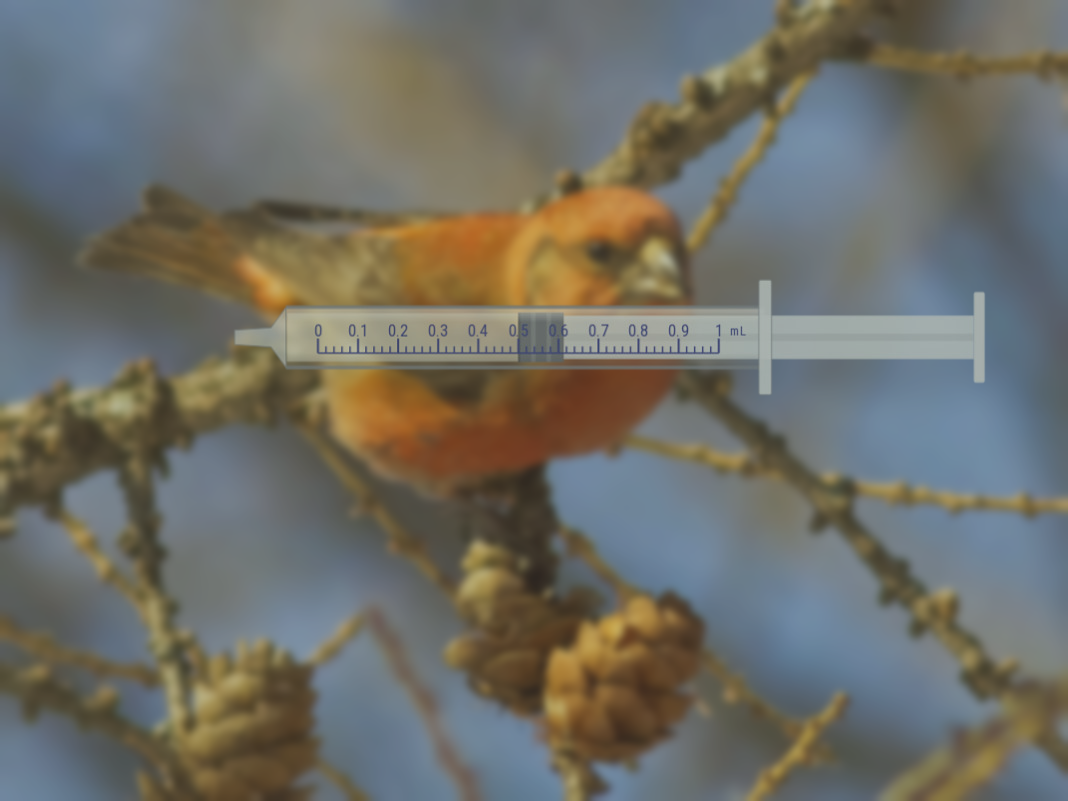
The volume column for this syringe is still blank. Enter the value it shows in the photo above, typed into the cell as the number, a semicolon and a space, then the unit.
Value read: 0.5; mL
